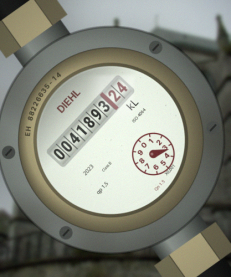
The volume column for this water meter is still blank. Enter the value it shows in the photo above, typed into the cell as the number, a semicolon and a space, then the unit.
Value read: 41893.243; kL
